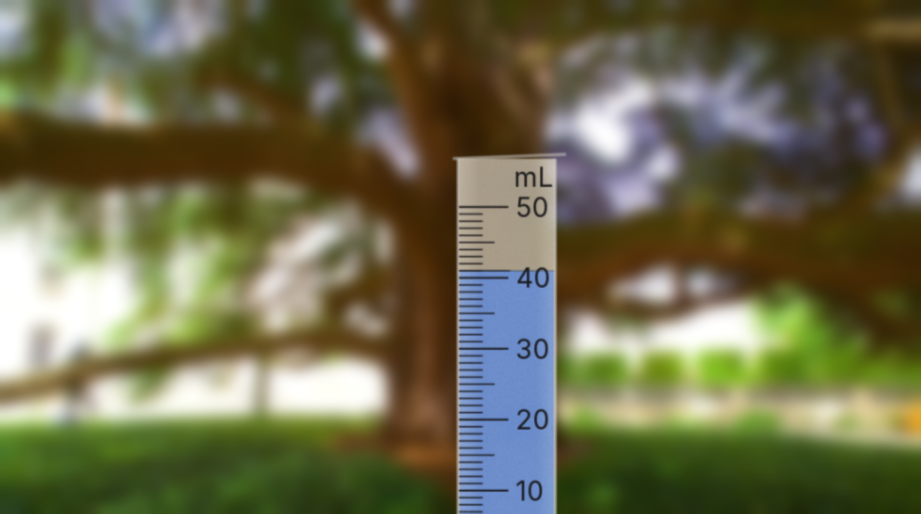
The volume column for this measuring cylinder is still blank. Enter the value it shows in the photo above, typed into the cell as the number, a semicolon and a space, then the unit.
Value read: 41; mL
